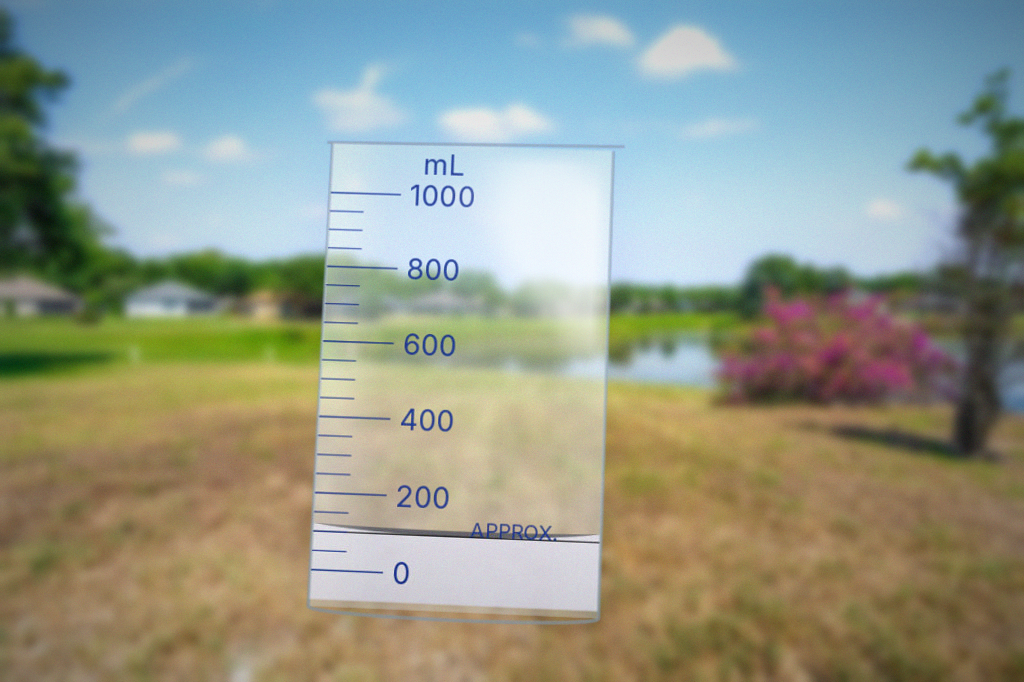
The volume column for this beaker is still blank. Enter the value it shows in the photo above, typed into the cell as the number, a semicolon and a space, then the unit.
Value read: 100; mL
